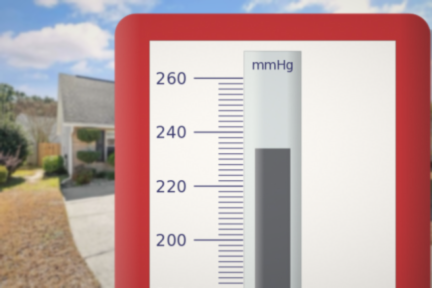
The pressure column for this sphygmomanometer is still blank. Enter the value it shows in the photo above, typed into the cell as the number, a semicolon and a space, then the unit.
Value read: 234; mmHg
